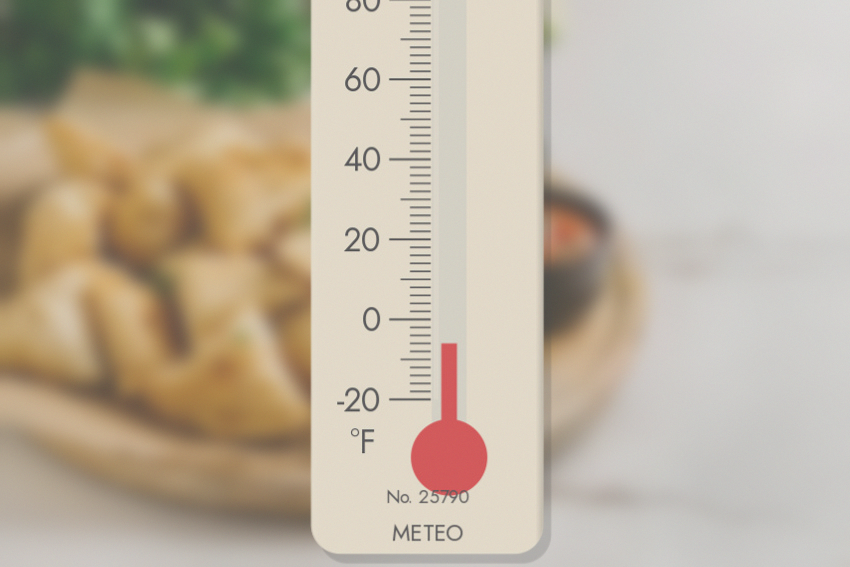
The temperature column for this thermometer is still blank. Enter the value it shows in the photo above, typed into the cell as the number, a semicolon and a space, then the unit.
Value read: -6; °F
